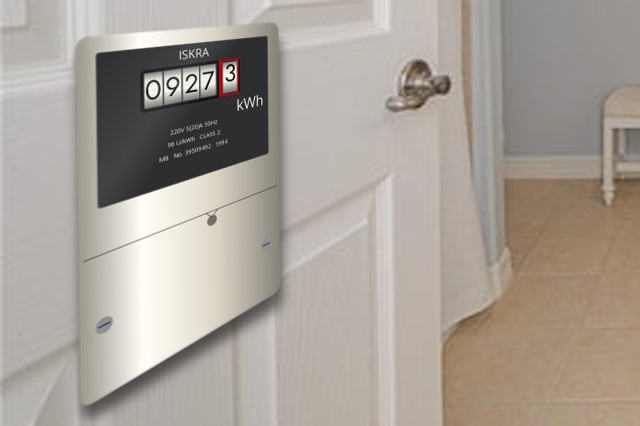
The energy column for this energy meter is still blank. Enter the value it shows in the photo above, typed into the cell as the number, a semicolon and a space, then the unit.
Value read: 927.3; kWh
